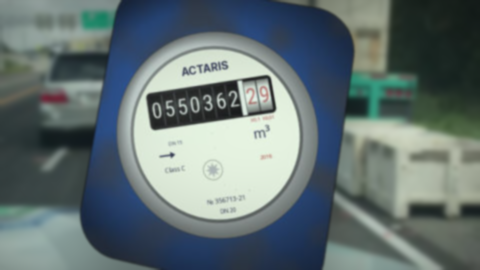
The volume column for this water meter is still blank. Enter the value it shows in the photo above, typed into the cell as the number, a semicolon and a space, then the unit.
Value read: 550362.29; m³
